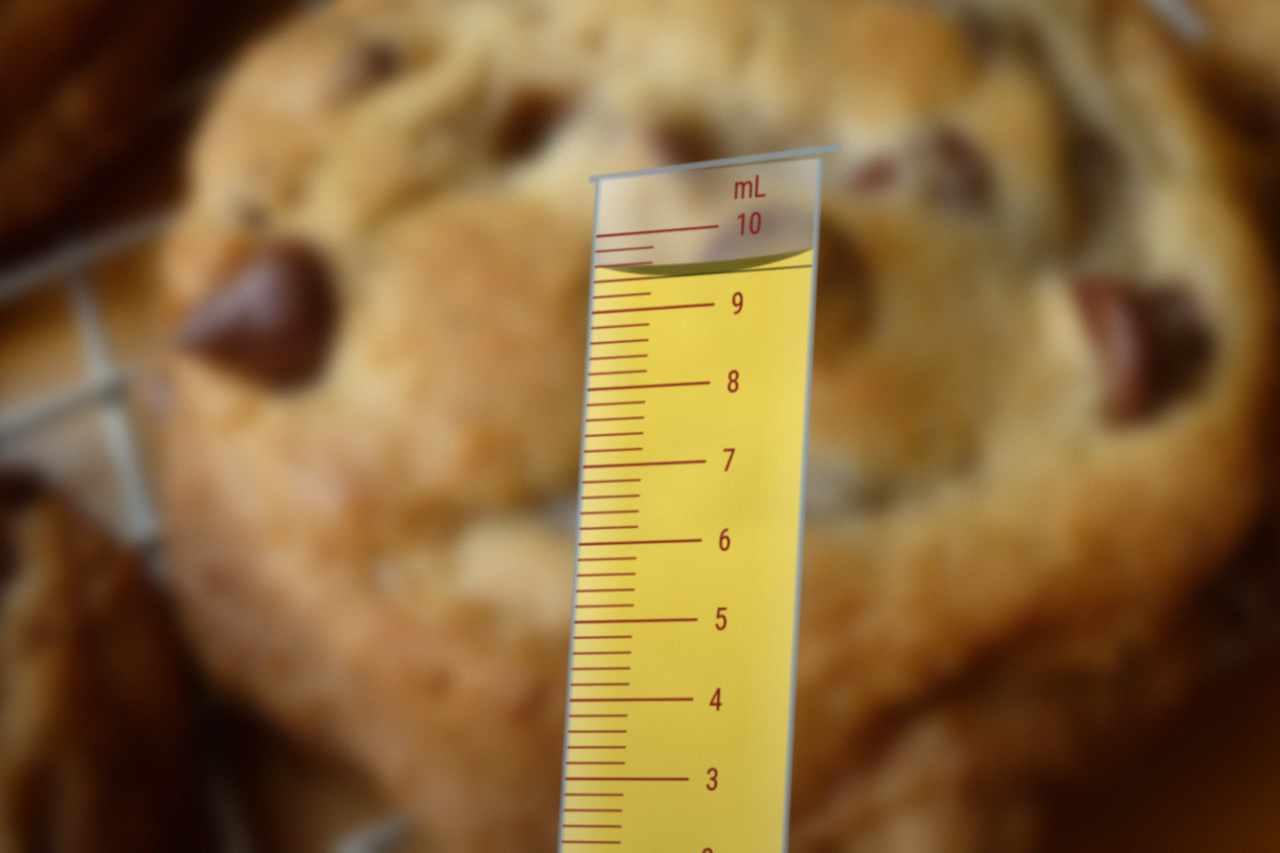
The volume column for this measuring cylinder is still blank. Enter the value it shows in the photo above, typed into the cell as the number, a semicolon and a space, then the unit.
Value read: 9.4; mL
